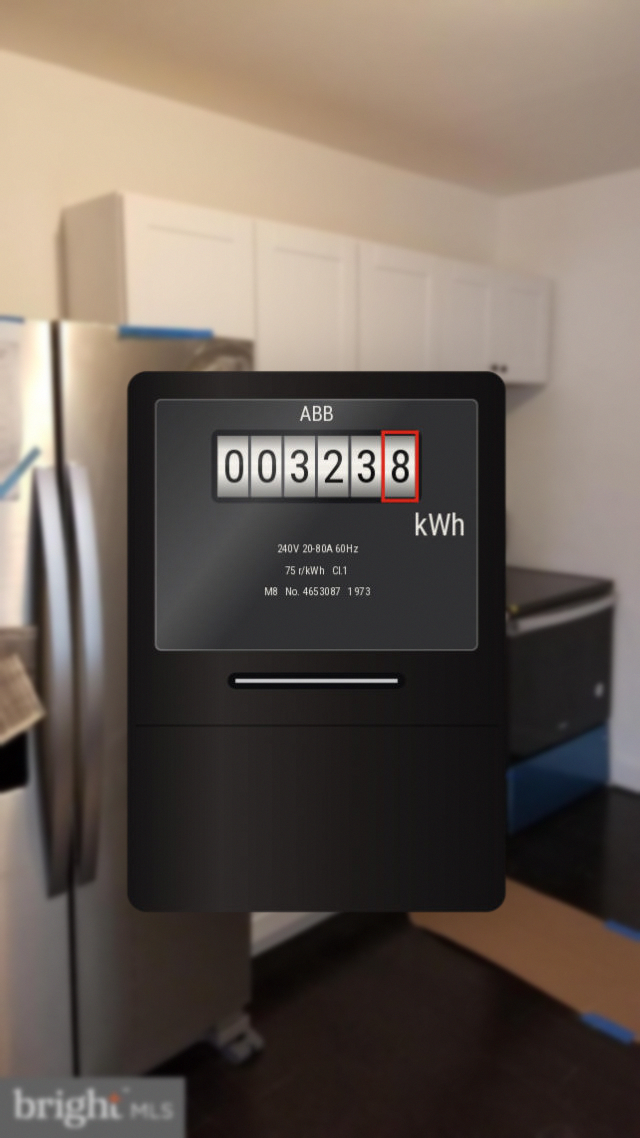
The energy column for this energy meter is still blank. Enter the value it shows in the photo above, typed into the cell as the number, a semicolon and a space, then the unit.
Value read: 323.8; kWh
